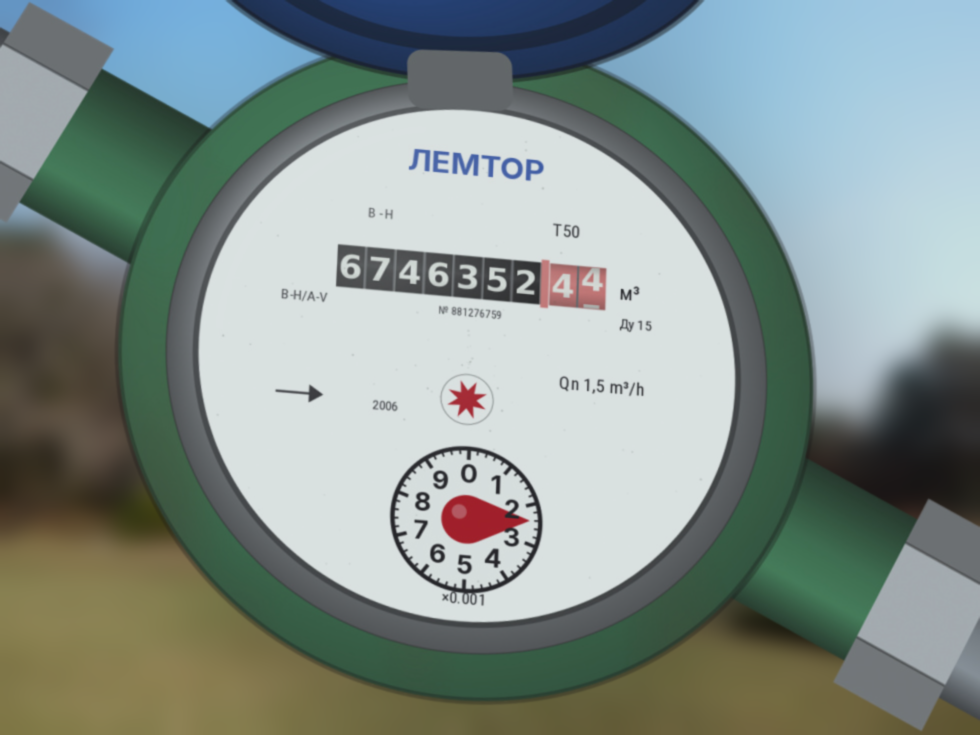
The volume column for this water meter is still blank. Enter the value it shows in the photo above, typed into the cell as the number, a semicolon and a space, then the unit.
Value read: 6746352.442; m³
